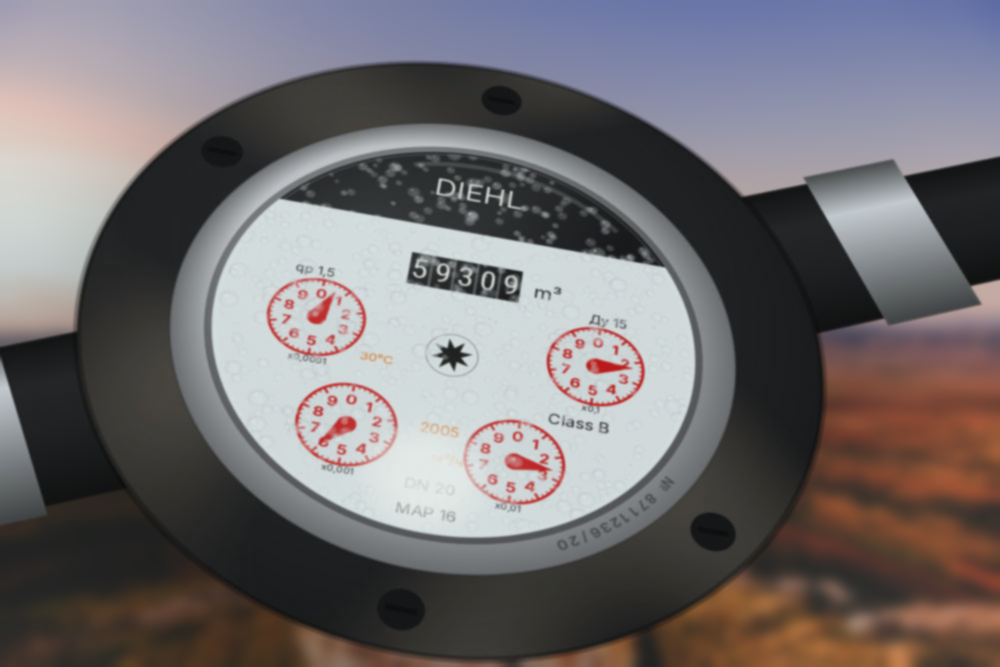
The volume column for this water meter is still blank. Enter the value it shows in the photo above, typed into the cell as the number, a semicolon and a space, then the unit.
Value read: 59309.2260; m³
